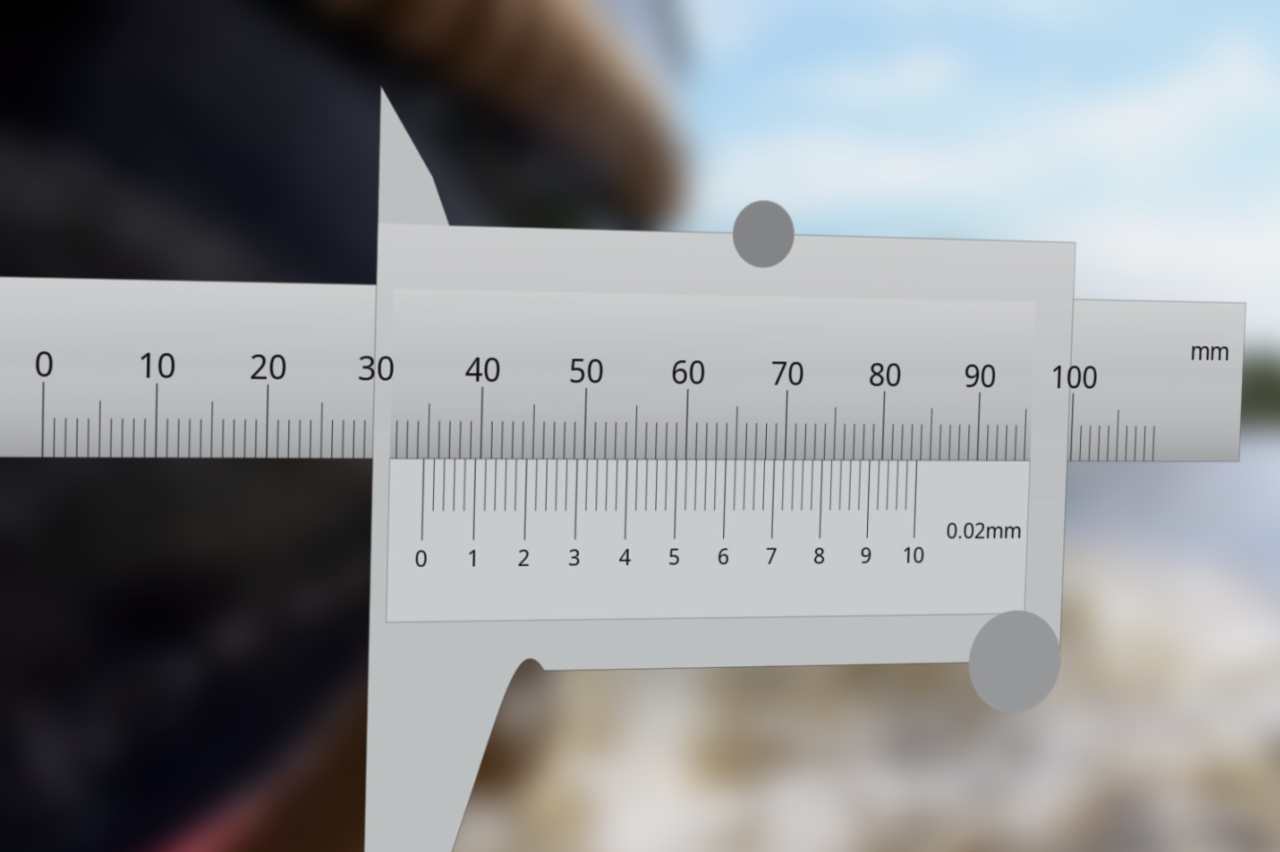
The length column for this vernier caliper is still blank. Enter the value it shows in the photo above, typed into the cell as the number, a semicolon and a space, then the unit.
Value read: 34.6; mm
